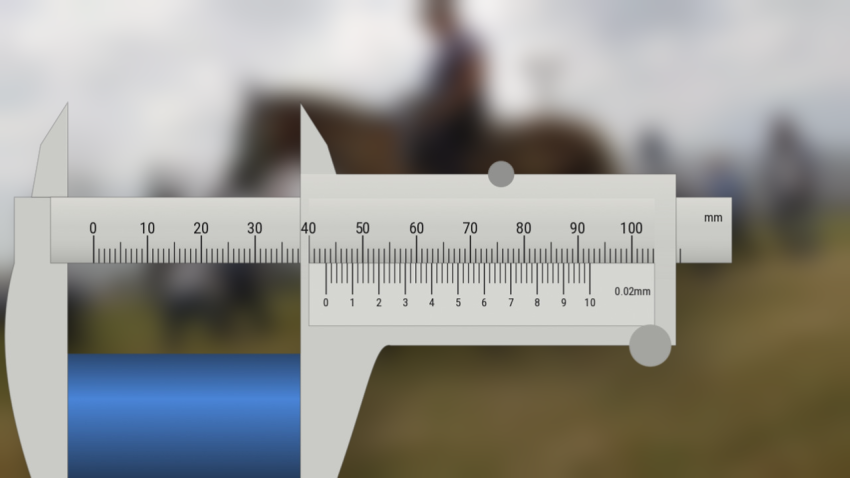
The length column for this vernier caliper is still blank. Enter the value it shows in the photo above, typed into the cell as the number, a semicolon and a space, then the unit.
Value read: 43.2; mm
